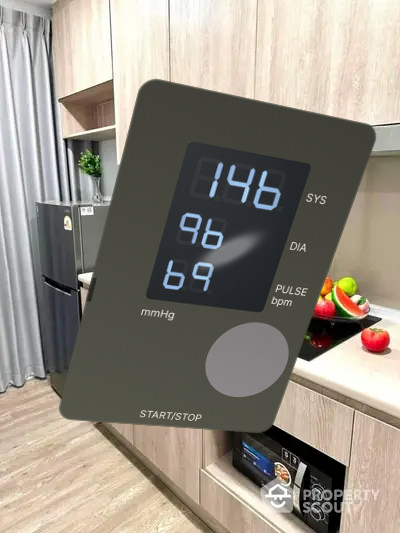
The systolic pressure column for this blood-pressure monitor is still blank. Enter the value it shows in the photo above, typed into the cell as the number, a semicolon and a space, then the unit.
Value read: 146; mmHg
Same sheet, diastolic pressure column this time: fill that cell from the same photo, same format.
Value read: 96; mmHg
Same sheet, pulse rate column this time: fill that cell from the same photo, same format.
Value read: 69; bpm
